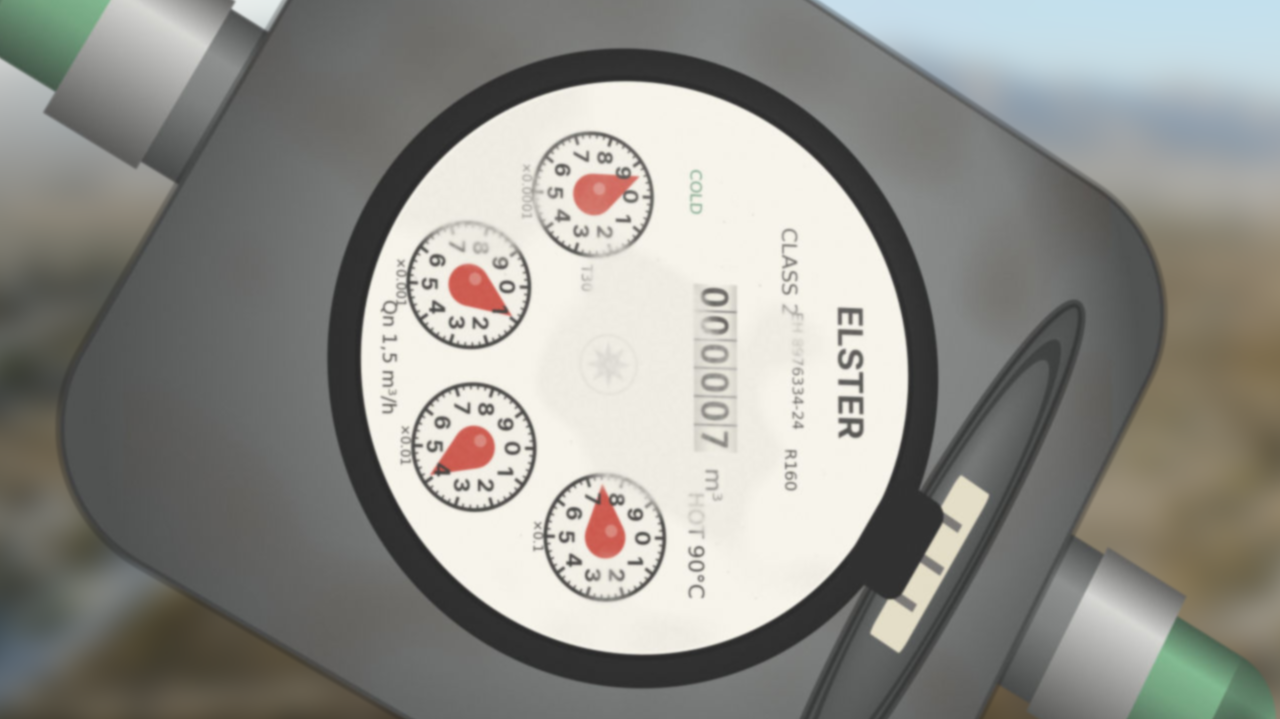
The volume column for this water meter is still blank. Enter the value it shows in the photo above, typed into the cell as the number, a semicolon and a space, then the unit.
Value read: 7.7409; m³
